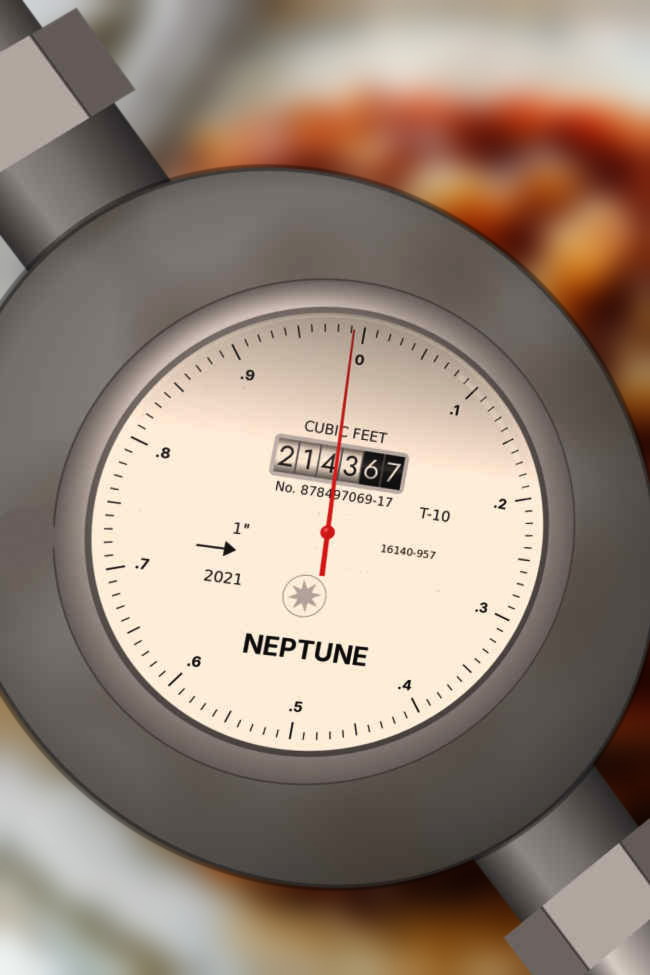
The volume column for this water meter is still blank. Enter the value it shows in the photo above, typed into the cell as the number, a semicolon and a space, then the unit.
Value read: 214366.99; ft³
